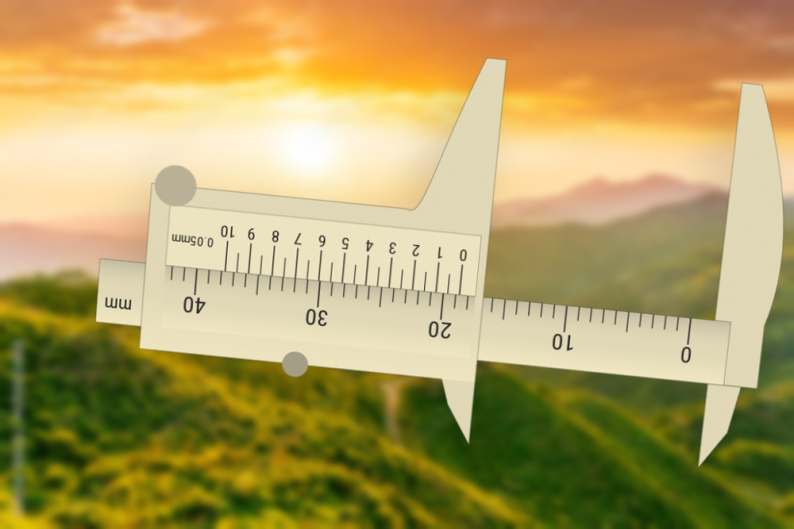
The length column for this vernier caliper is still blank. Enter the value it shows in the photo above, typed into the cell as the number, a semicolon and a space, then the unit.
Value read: 18.7; mm
